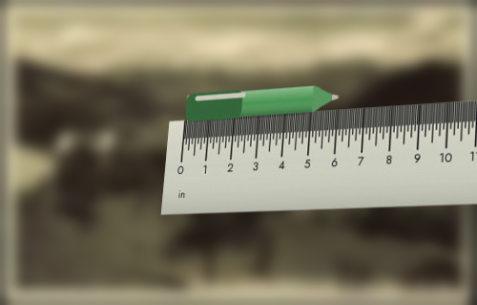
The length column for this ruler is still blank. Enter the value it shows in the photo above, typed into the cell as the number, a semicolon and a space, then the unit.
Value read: 6; in
